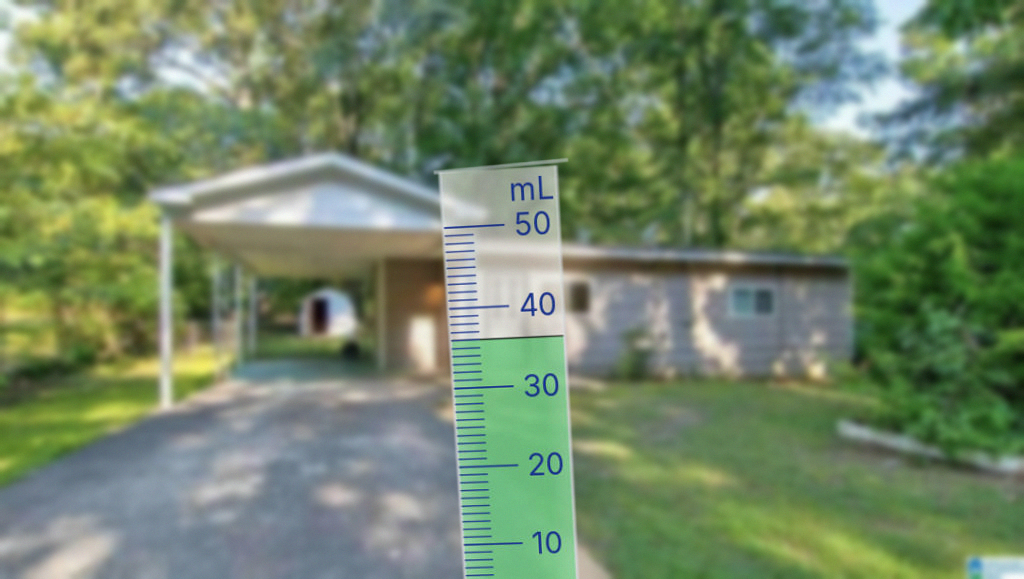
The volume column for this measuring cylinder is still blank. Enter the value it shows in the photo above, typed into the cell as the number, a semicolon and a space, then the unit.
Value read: 36; mL
